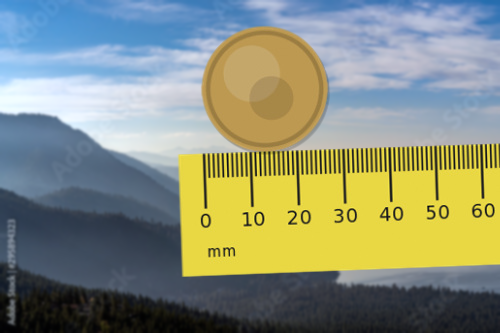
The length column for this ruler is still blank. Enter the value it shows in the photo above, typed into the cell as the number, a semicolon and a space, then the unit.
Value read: 27; mm
